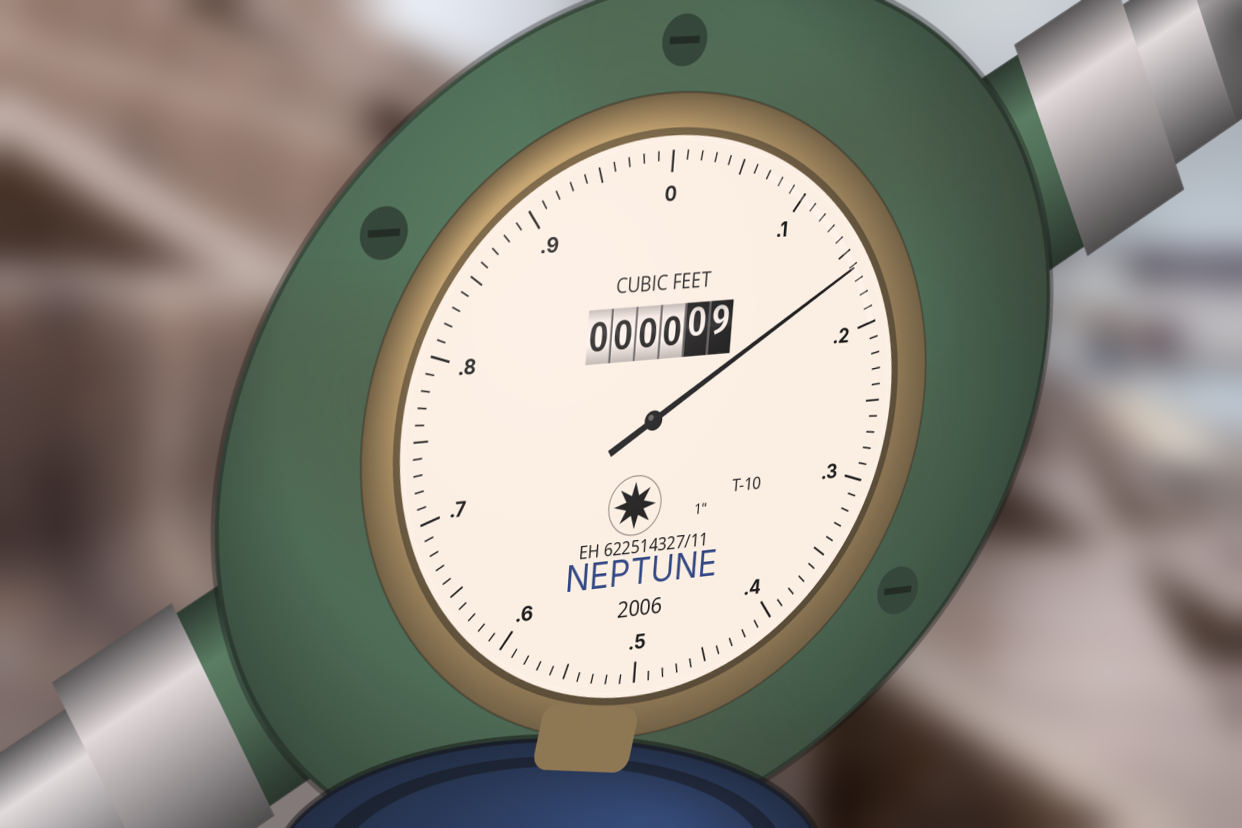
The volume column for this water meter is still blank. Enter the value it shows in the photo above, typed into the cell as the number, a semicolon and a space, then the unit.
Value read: 9.16; ft³
